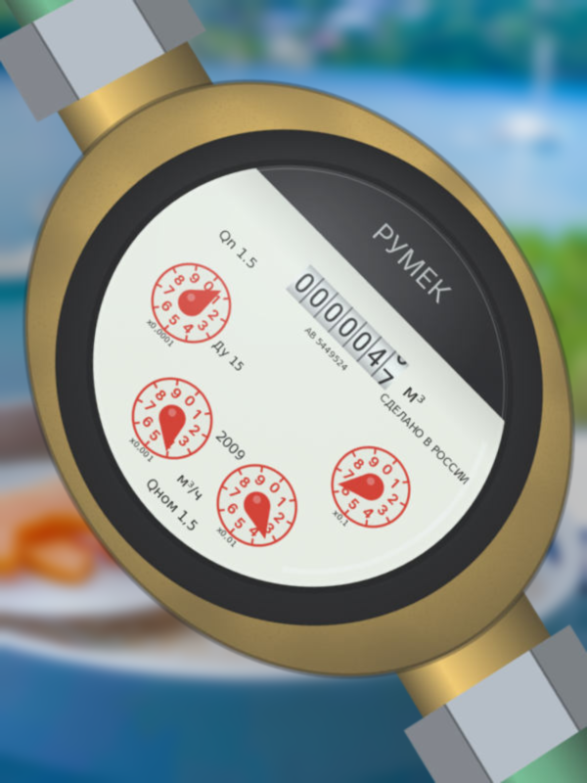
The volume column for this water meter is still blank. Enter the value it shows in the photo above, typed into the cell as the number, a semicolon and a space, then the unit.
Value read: 46.6340; m³
